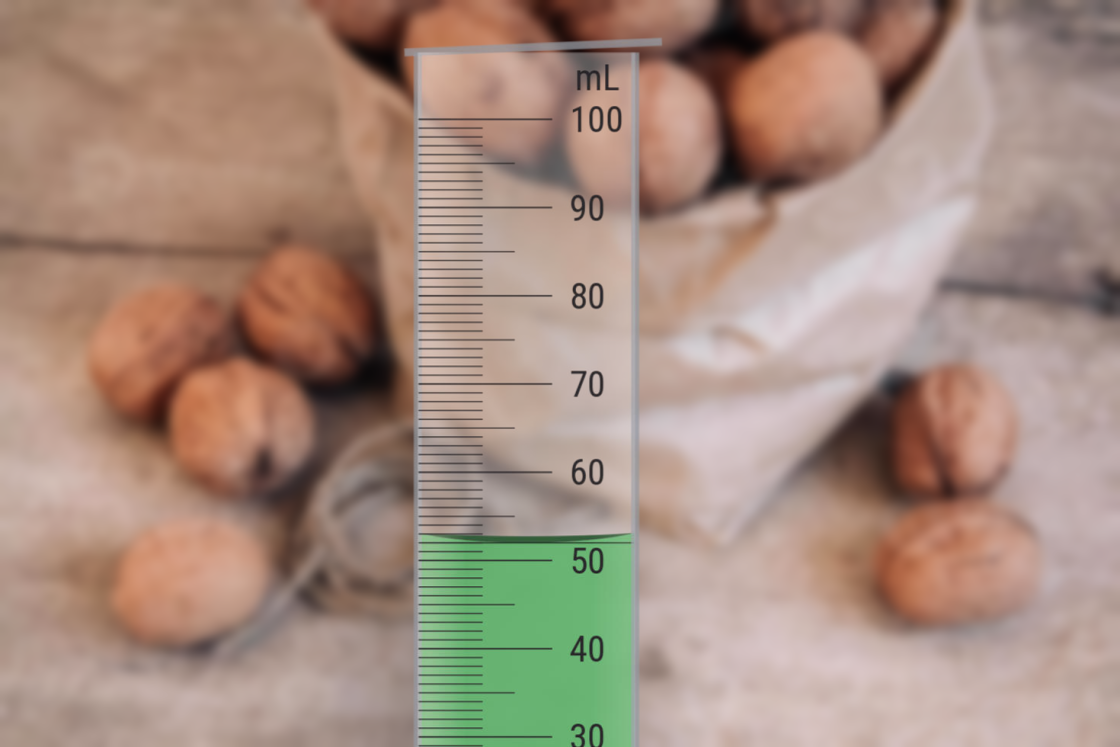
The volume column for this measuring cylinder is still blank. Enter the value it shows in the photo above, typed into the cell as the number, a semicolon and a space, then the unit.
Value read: 52; mL
